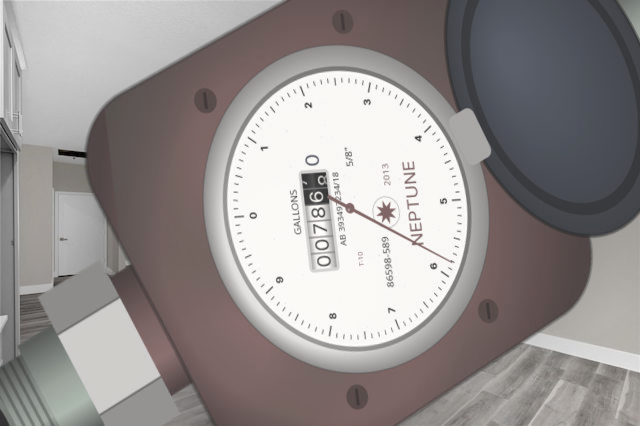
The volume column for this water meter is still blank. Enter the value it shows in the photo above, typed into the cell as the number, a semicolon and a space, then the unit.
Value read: 78675.8; gal
